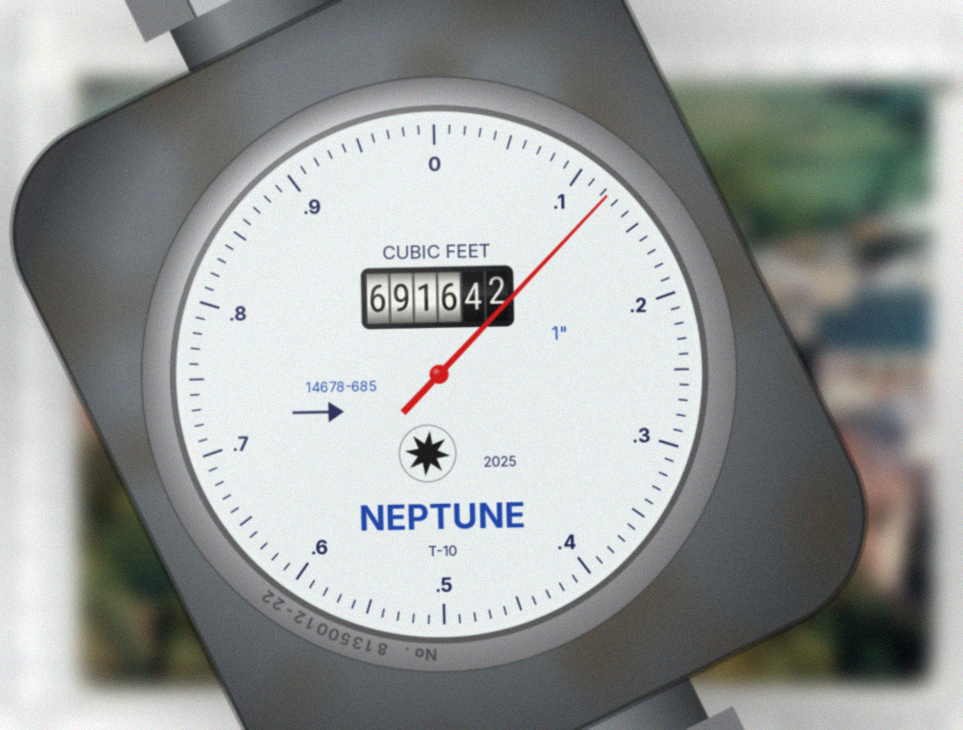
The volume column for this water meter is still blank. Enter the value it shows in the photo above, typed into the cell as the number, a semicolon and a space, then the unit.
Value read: 691642.12; ft³
